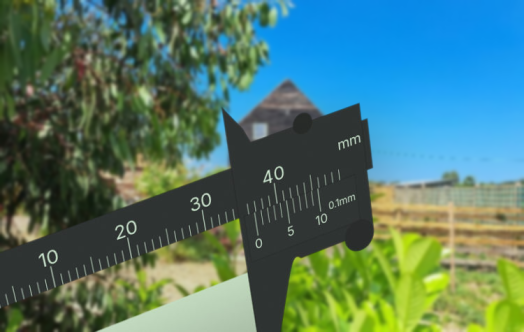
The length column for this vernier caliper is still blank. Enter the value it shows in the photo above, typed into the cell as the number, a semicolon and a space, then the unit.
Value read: 36.8; mm
